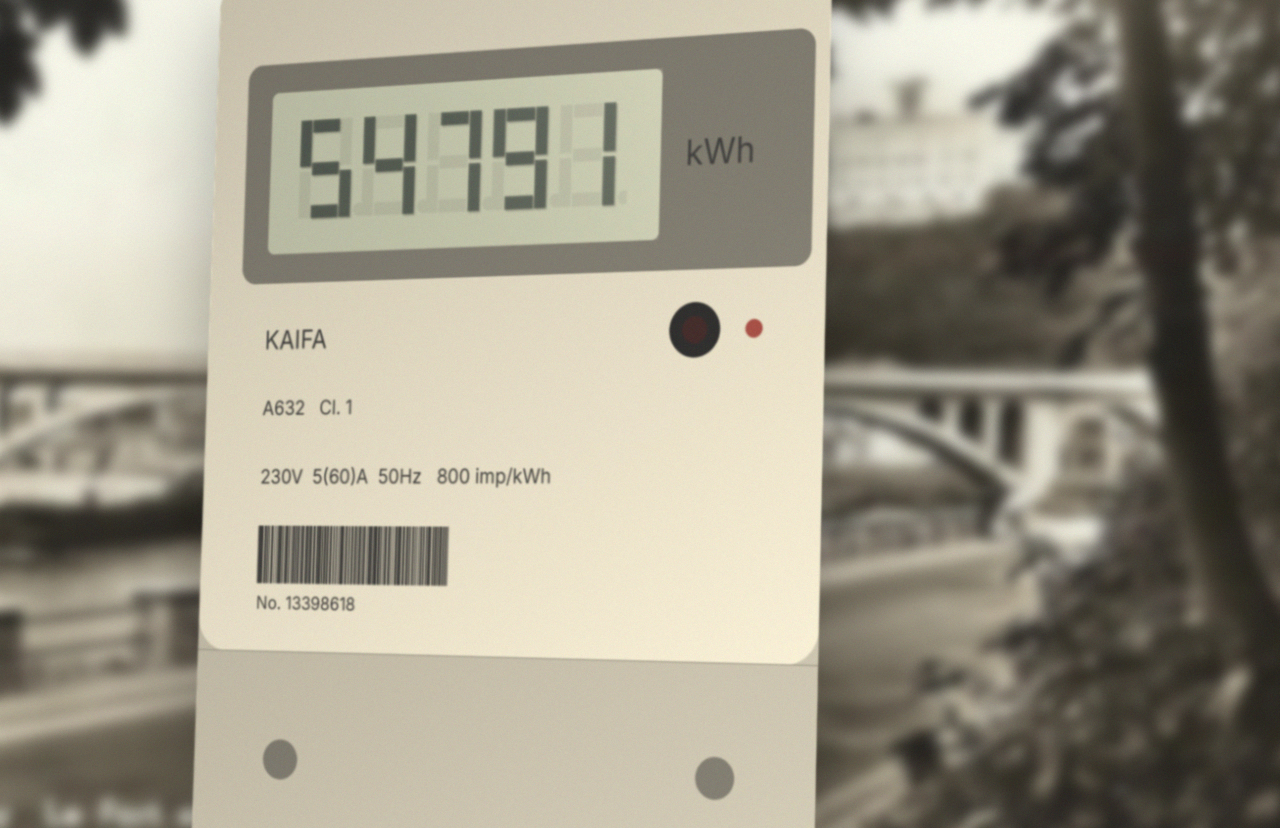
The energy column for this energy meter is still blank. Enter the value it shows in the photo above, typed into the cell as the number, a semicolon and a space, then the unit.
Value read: 54791; kWh
